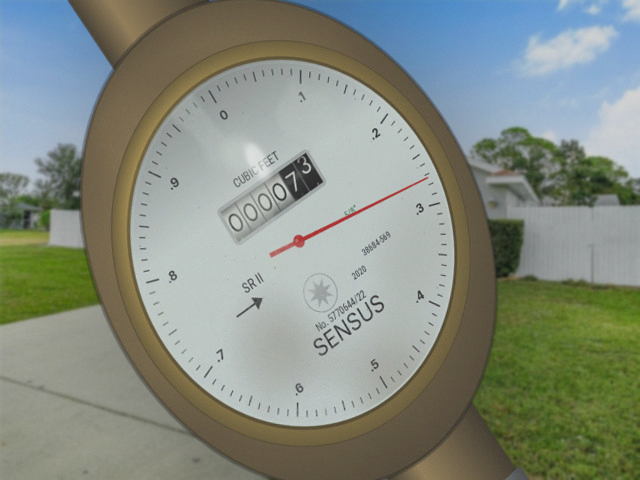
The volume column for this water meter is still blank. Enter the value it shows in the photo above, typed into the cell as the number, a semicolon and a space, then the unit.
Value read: 73.27; ft³
